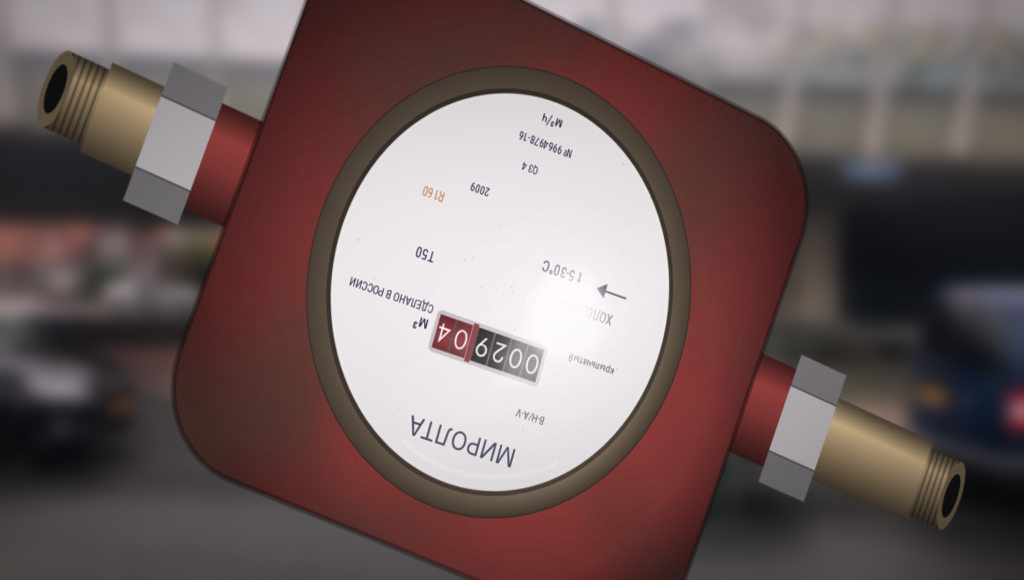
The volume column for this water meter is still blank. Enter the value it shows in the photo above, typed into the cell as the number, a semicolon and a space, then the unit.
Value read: 29.04; m³
